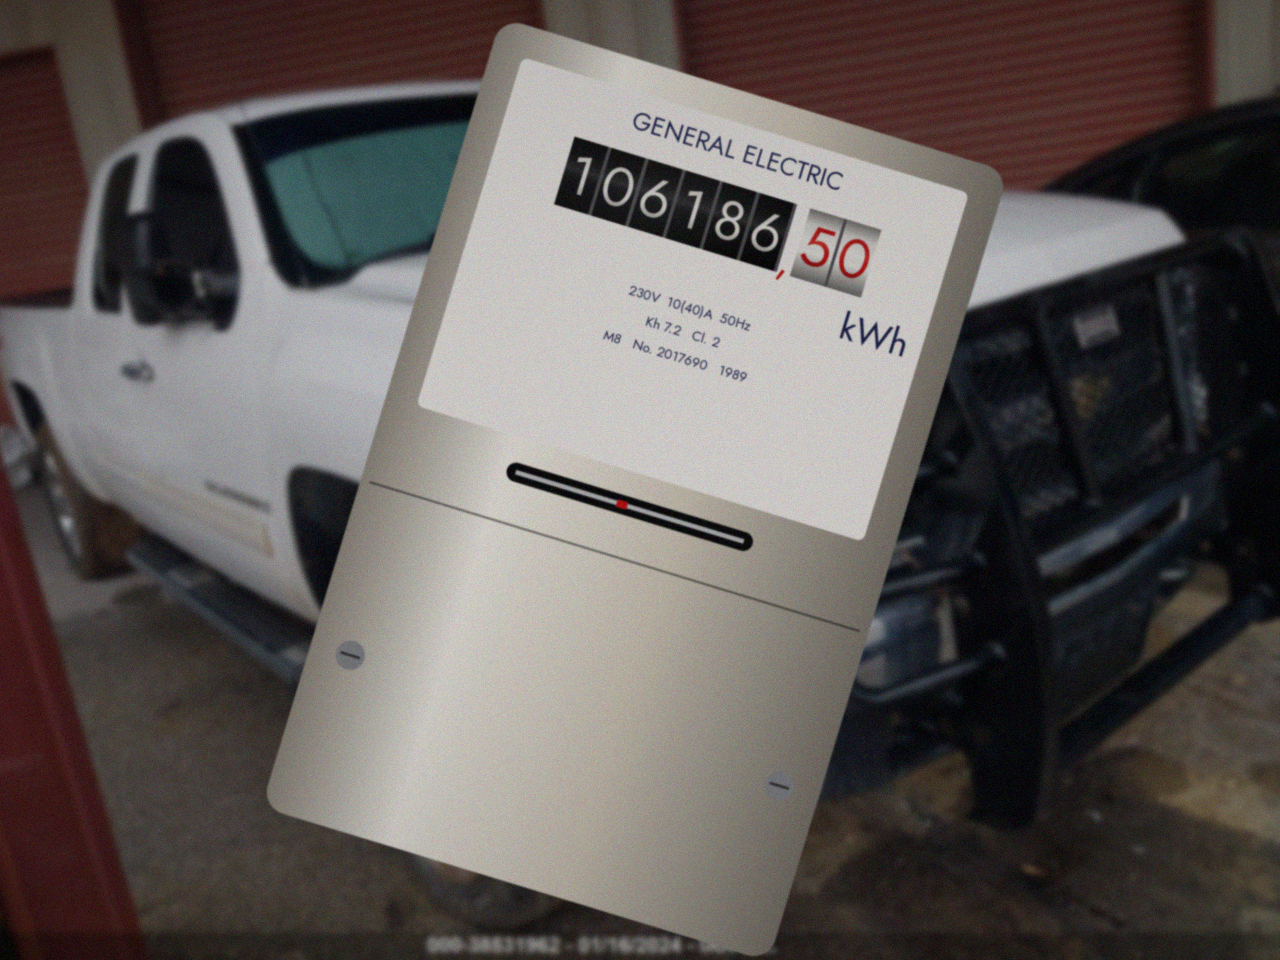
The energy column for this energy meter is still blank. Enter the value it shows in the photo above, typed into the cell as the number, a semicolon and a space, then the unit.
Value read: 106186.50; kWh
